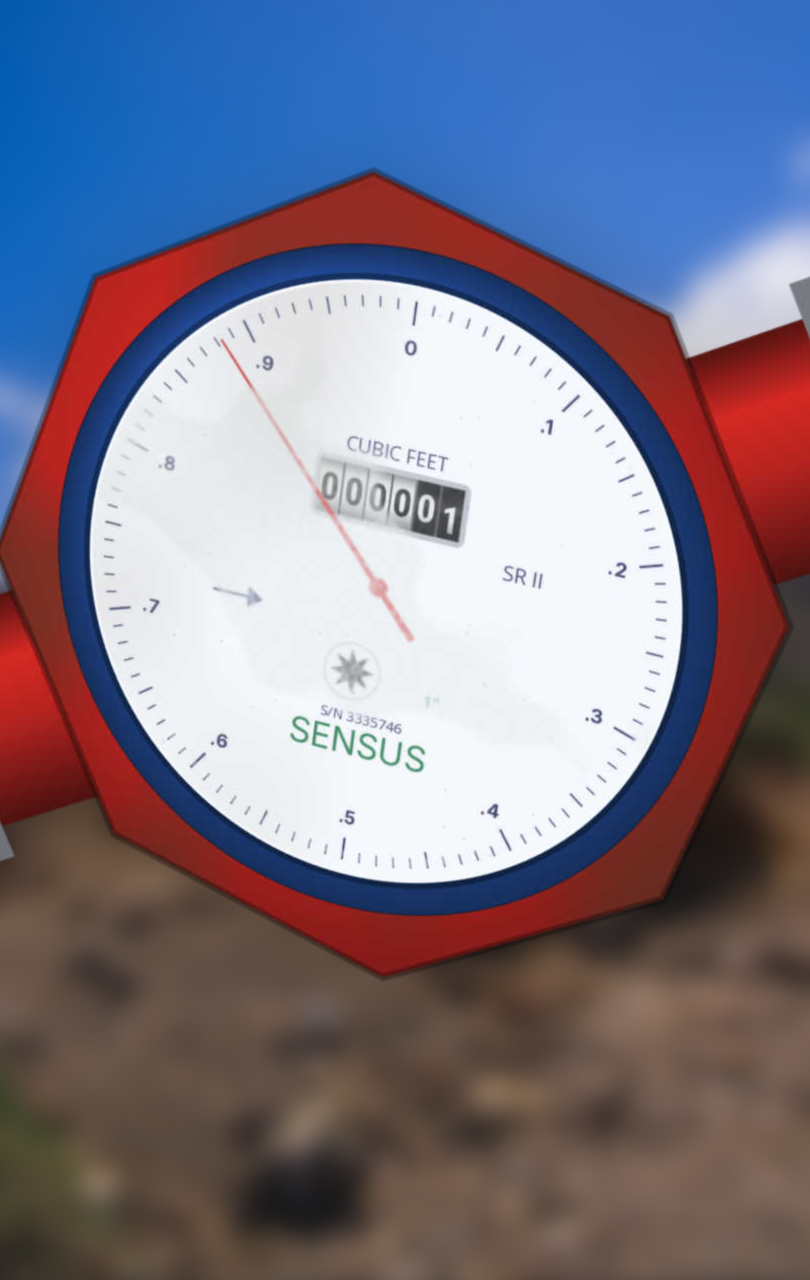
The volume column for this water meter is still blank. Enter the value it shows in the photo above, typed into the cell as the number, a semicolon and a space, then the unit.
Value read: 0.88; ft³
